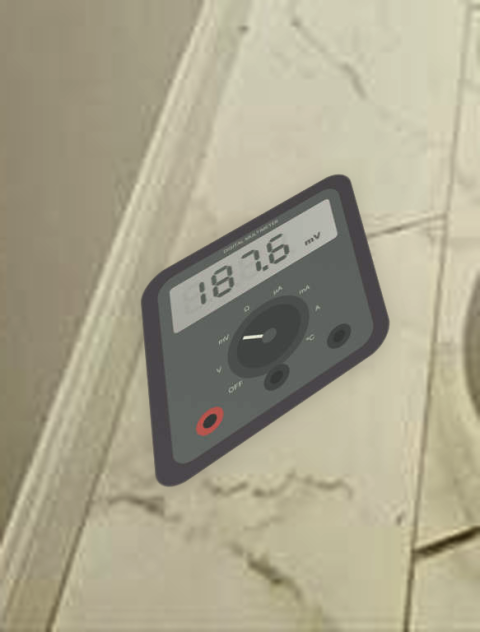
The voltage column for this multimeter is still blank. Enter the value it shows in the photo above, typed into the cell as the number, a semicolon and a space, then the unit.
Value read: 187.6; mV
